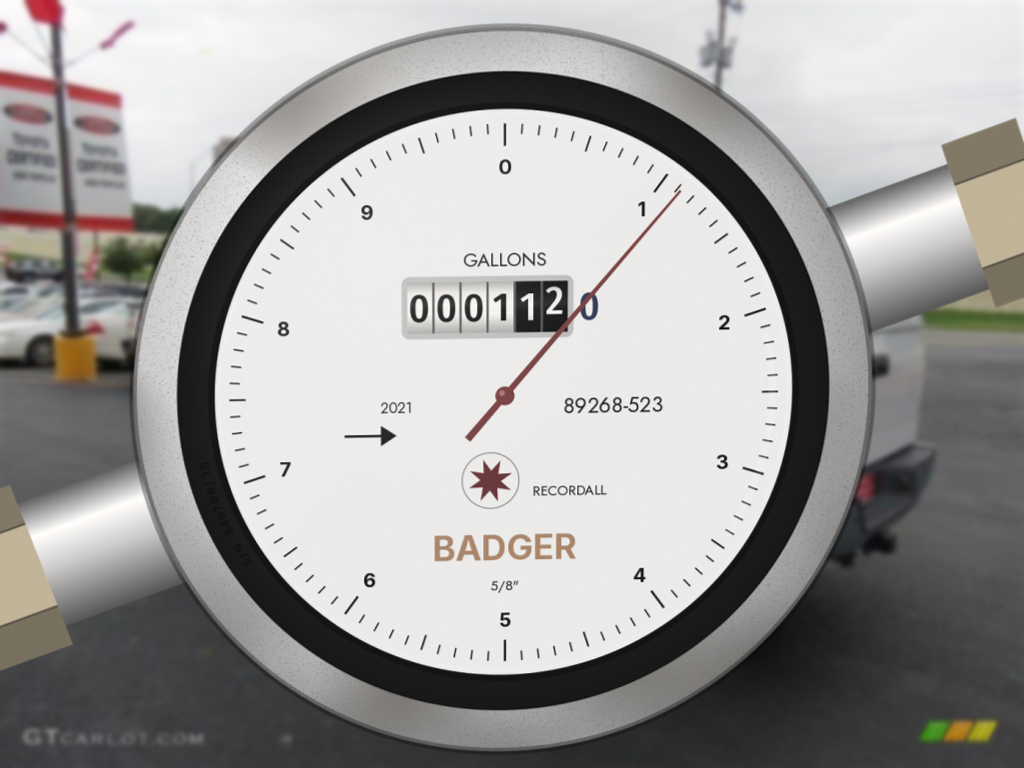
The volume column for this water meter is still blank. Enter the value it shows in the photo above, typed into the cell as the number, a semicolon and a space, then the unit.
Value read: 1121.1; gal
